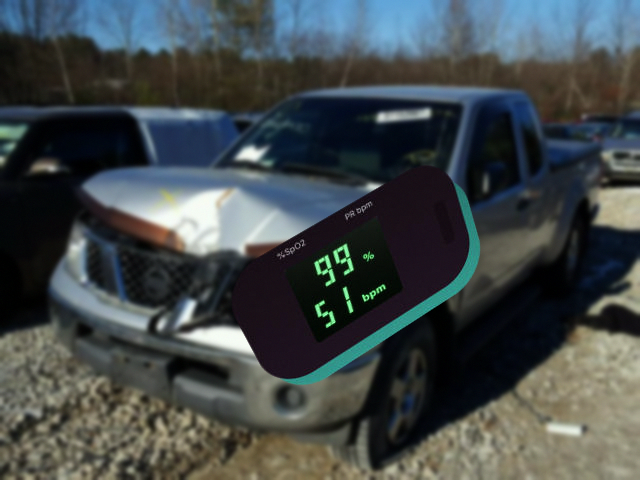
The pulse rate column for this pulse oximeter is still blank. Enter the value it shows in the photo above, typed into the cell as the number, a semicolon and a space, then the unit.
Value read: 51; bpm
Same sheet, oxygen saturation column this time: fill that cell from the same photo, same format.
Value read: 99; %
